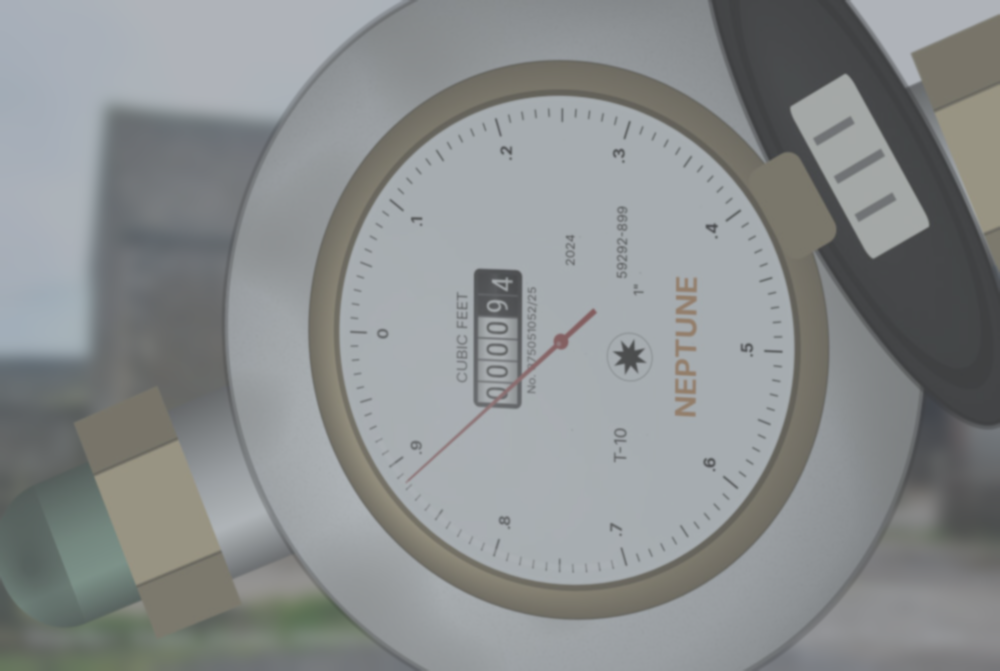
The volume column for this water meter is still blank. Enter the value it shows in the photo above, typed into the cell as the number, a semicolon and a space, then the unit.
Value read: 93.88; ft³
